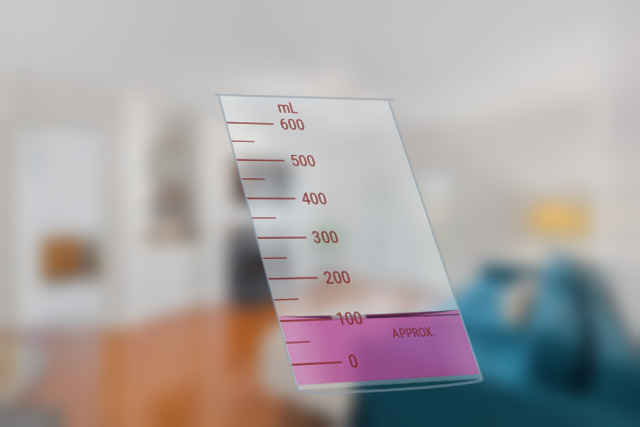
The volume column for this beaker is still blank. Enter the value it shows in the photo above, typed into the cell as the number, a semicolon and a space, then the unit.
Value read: 100; mL
